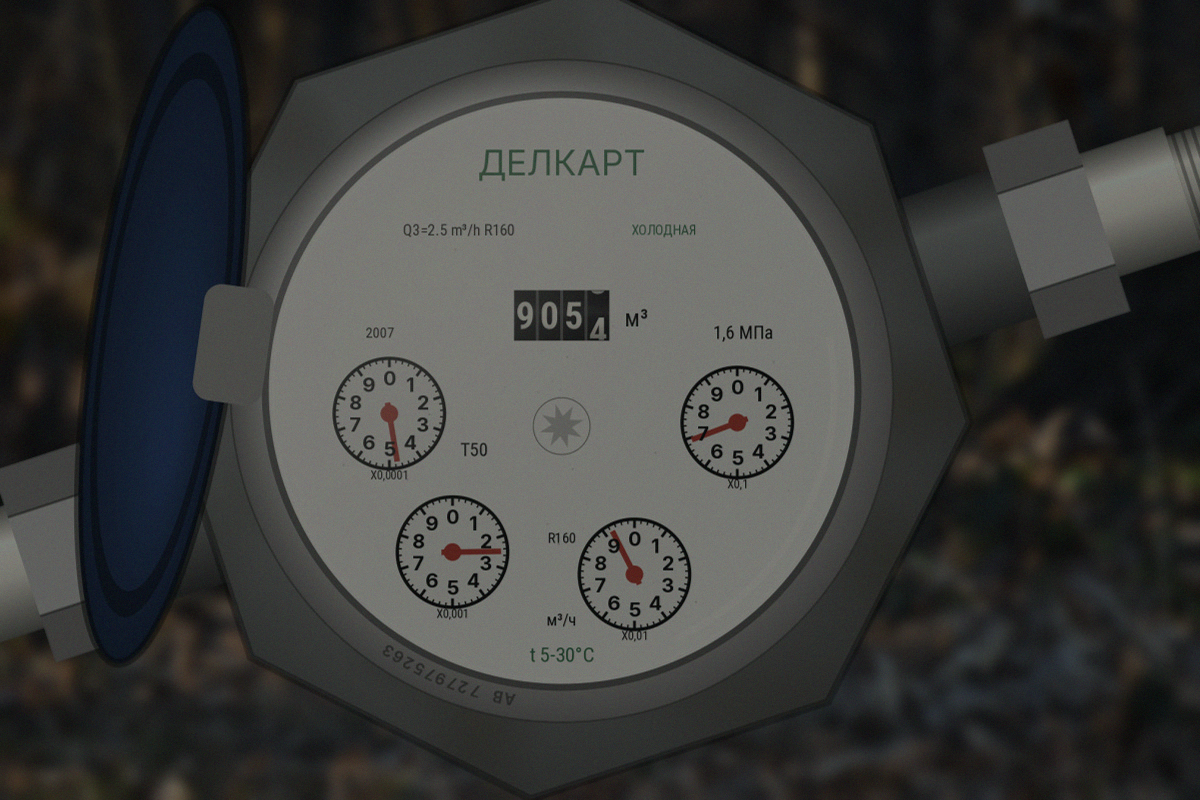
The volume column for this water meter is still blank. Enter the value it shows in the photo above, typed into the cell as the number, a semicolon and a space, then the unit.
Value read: 9053.6924; m³
